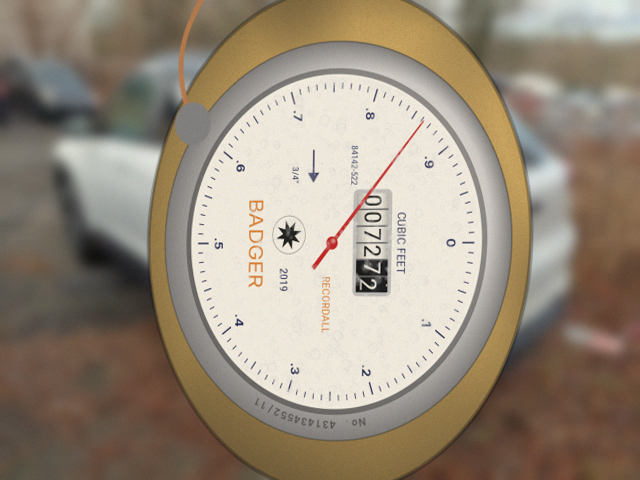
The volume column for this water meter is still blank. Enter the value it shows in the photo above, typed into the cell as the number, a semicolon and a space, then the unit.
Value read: 7271.86; ft³
